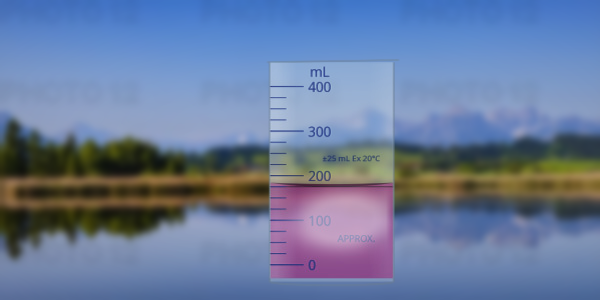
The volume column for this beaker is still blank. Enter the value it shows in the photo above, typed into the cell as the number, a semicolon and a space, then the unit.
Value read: 175; mL
